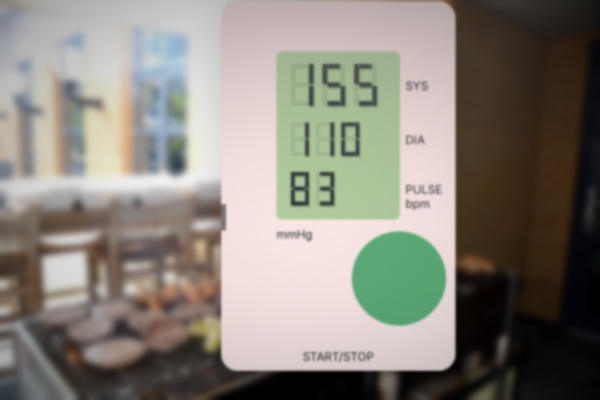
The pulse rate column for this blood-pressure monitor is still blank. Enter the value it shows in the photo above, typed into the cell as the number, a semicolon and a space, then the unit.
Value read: 83; bpm
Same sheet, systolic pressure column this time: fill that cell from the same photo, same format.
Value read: 155; mmHg
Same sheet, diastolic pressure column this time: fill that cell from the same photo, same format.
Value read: 110; mmHg
